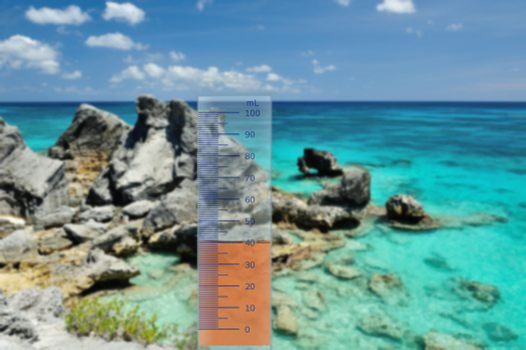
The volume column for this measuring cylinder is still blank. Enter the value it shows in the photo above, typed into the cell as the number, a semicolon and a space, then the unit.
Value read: 40; mL
